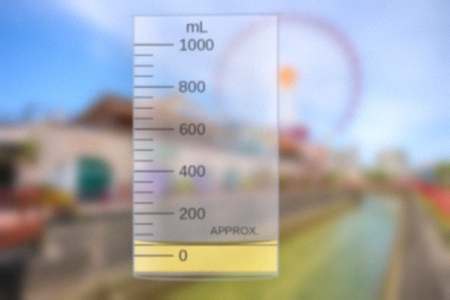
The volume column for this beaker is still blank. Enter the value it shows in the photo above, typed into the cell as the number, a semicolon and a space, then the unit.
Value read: 50; mL
